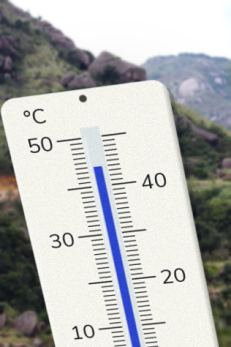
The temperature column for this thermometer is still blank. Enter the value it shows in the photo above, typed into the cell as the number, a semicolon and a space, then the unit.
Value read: 44; °C
